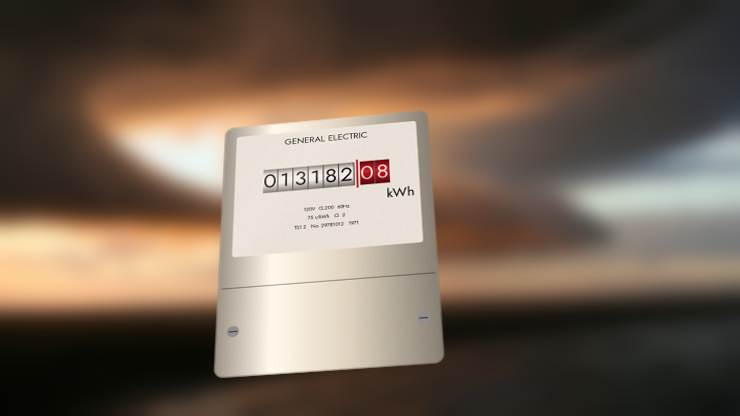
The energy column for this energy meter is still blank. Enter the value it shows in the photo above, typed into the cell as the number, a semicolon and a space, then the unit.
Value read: 13182.08; kWh
